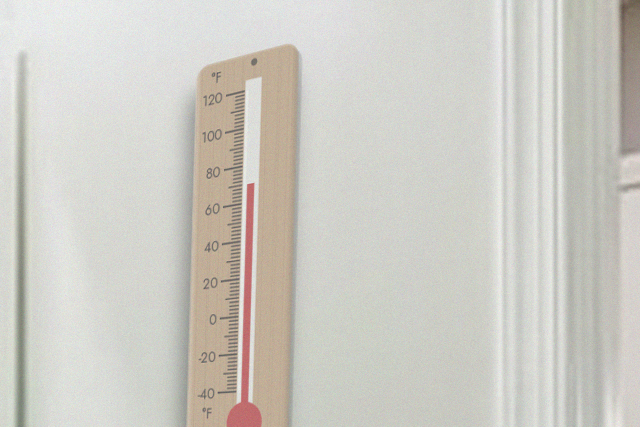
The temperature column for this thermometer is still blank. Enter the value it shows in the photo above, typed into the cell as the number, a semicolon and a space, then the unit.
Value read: 70; °F
